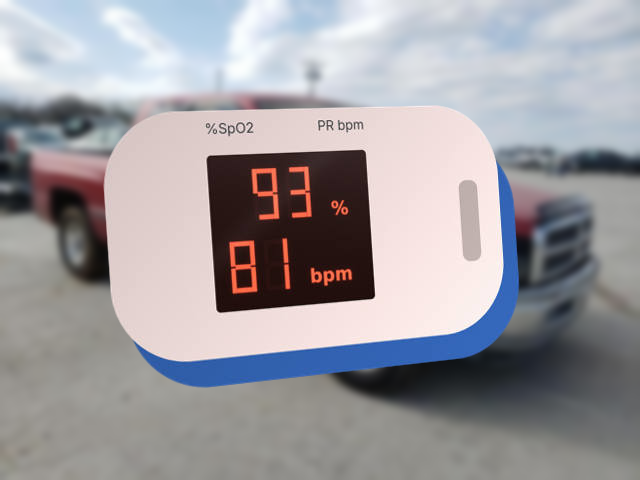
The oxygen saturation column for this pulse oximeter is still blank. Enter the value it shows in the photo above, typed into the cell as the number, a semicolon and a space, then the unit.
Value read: 93; %
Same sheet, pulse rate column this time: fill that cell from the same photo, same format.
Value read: 81; bpm
